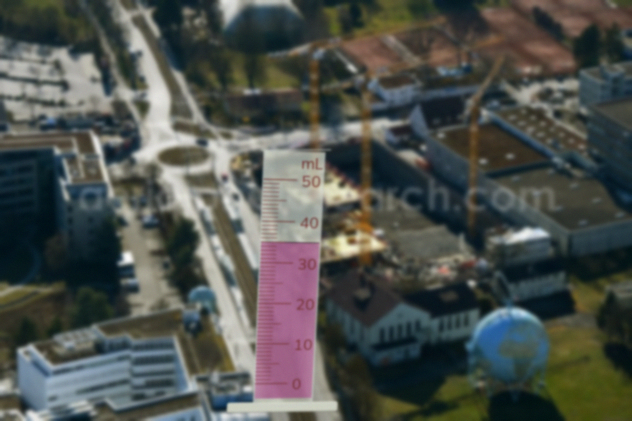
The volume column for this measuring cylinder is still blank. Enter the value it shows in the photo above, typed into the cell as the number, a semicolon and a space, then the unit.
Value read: 35; mL
